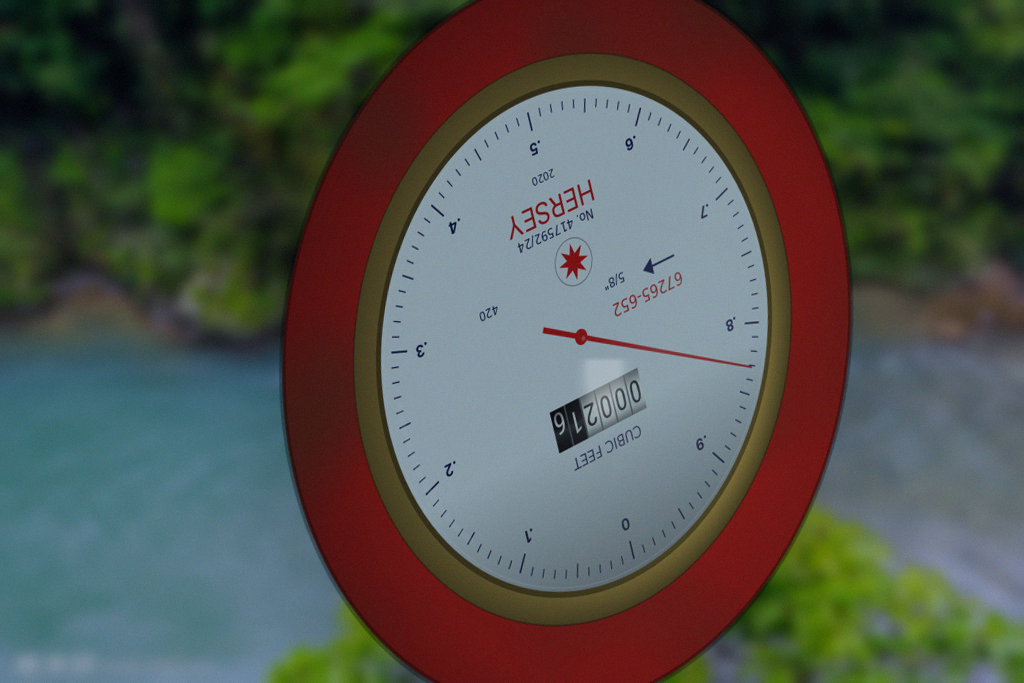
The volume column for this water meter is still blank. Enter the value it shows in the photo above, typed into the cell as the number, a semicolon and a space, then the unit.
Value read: 215.83; ft³
